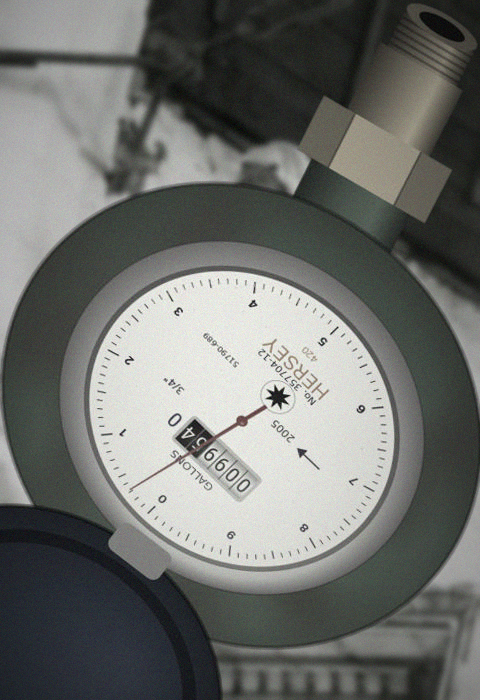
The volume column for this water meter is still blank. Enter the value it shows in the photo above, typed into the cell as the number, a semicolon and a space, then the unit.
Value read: 99540.3; gal
